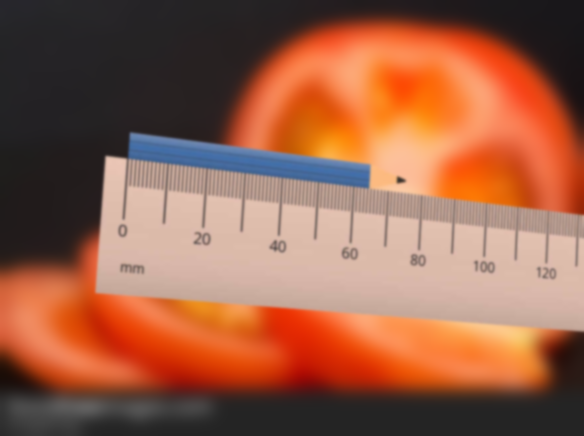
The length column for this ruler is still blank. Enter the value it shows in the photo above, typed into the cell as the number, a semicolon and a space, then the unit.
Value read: 75; mm
